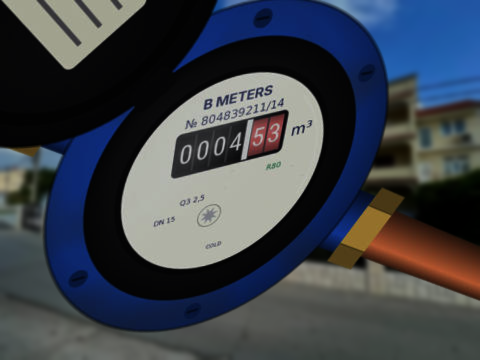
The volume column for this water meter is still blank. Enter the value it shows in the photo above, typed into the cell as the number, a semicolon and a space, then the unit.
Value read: 4.53; m³
